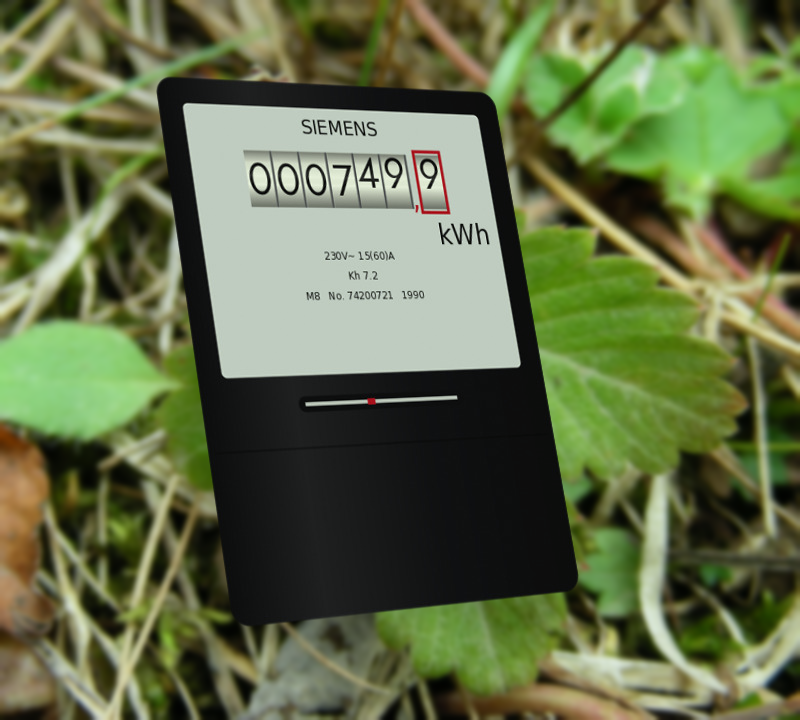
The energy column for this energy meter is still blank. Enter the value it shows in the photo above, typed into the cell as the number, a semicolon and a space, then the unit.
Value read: 749.9; kWh
